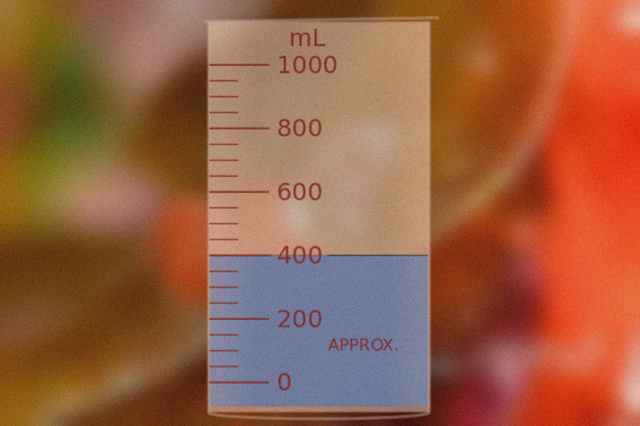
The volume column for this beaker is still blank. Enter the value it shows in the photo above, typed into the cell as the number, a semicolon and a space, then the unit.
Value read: 400; mL
